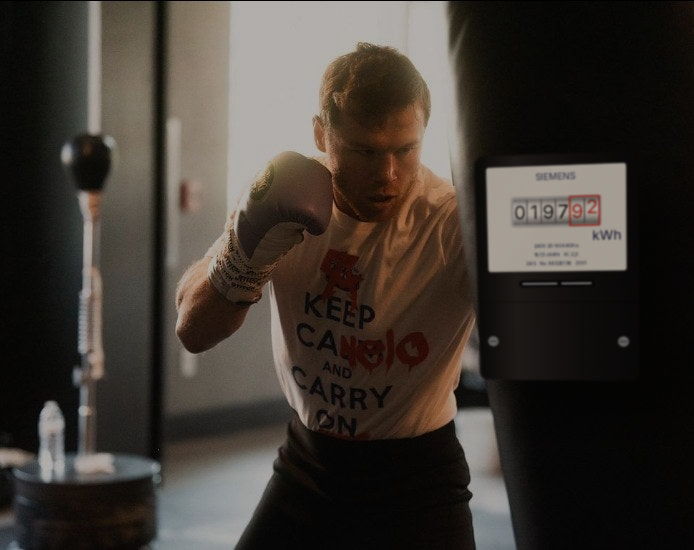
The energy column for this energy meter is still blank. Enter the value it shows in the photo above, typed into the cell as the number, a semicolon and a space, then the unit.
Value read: 197.92; kWh
